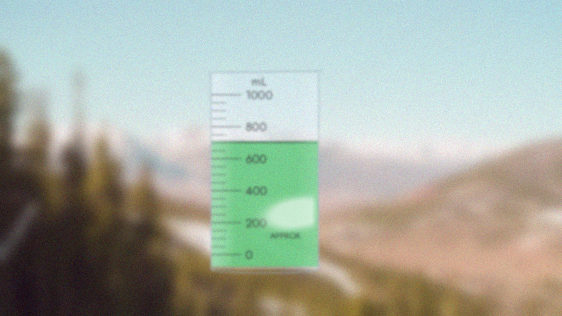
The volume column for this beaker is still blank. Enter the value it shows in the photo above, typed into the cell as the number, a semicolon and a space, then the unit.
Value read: 700; mL
